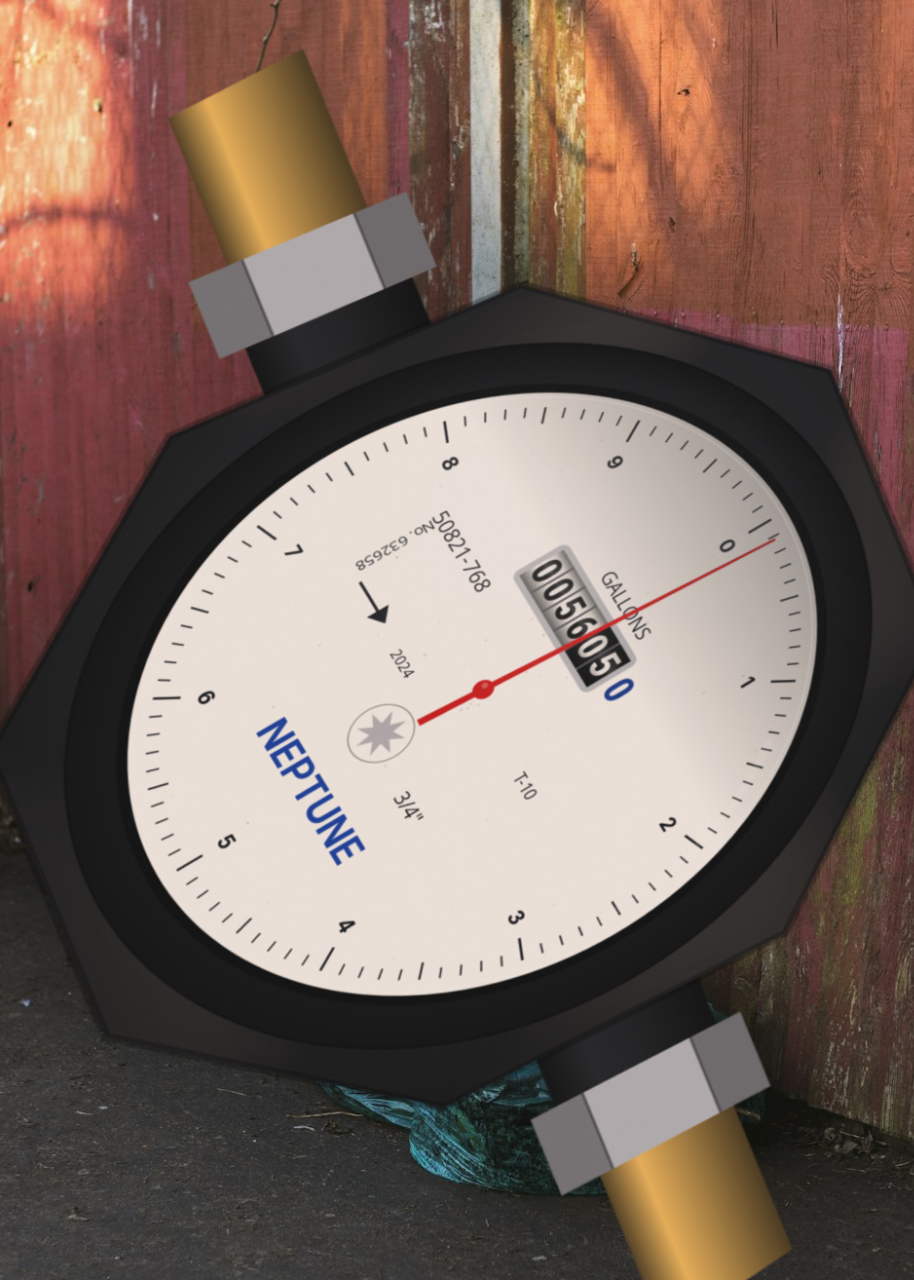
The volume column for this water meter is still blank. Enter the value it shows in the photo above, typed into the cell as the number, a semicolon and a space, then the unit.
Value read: 56050.1; gal
